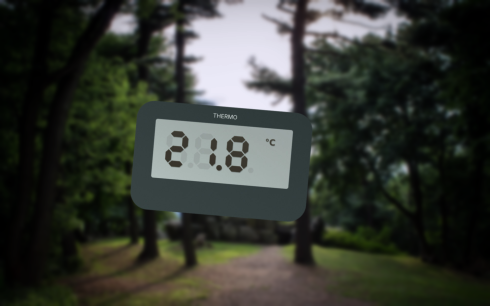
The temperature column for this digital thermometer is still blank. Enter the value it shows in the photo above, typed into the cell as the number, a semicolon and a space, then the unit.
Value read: 21.8; °C
